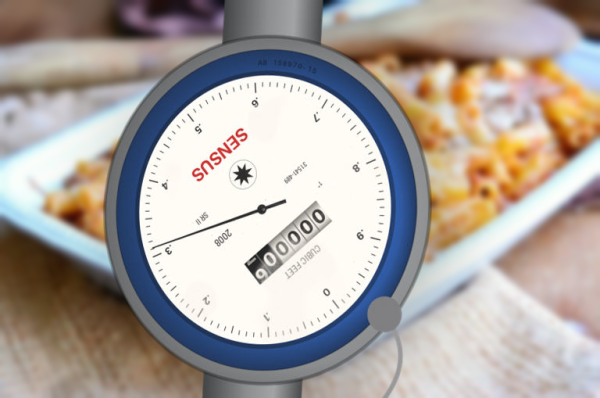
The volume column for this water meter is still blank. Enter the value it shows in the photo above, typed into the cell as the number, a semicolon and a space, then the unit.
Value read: 6.31; ft³
